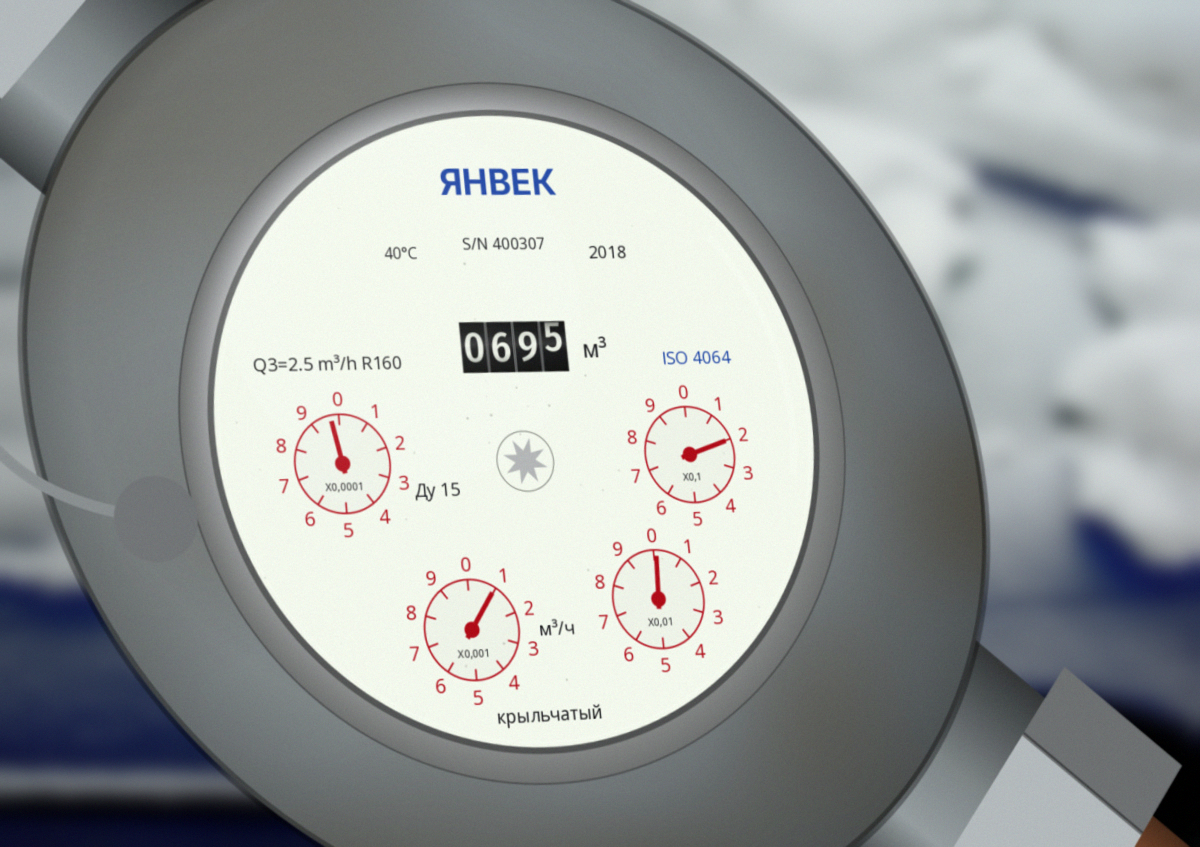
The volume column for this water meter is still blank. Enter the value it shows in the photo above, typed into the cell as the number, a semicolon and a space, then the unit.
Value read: 695.2009; m³
